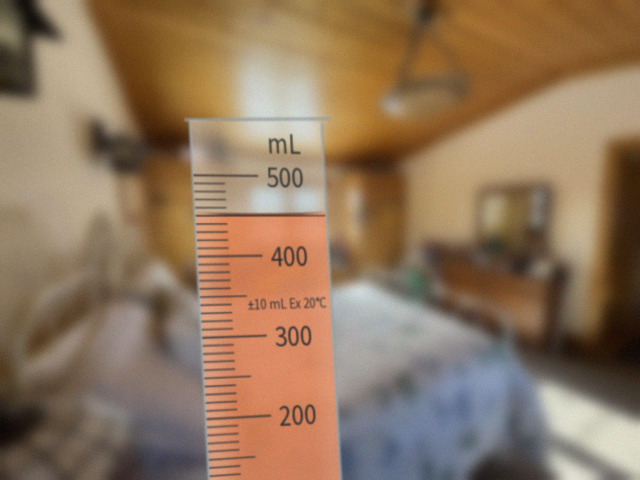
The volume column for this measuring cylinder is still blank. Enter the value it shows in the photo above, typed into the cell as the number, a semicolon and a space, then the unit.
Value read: 450; mL
